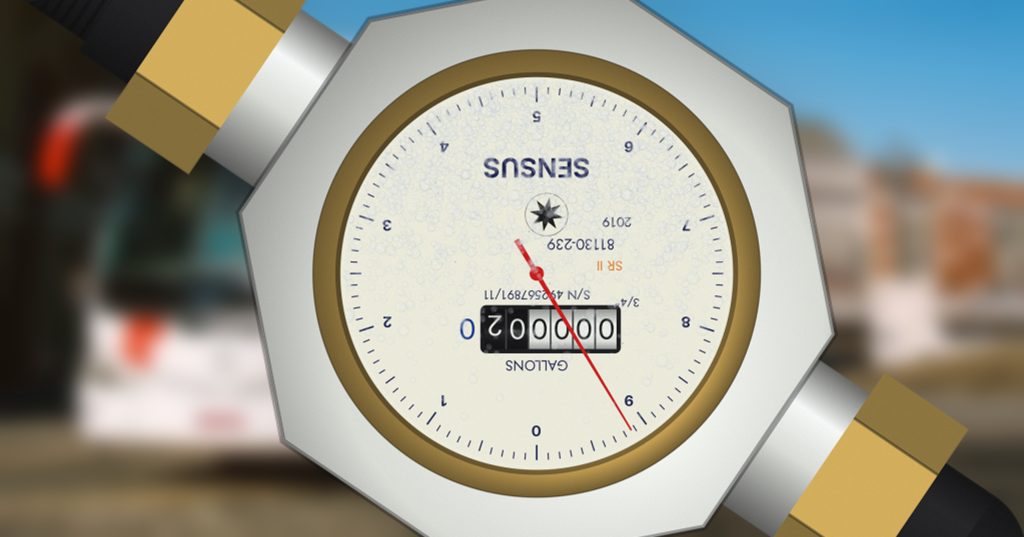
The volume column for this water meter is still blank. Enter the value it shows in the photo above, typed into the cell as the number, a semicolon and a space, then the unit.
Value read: 19.1; gal
